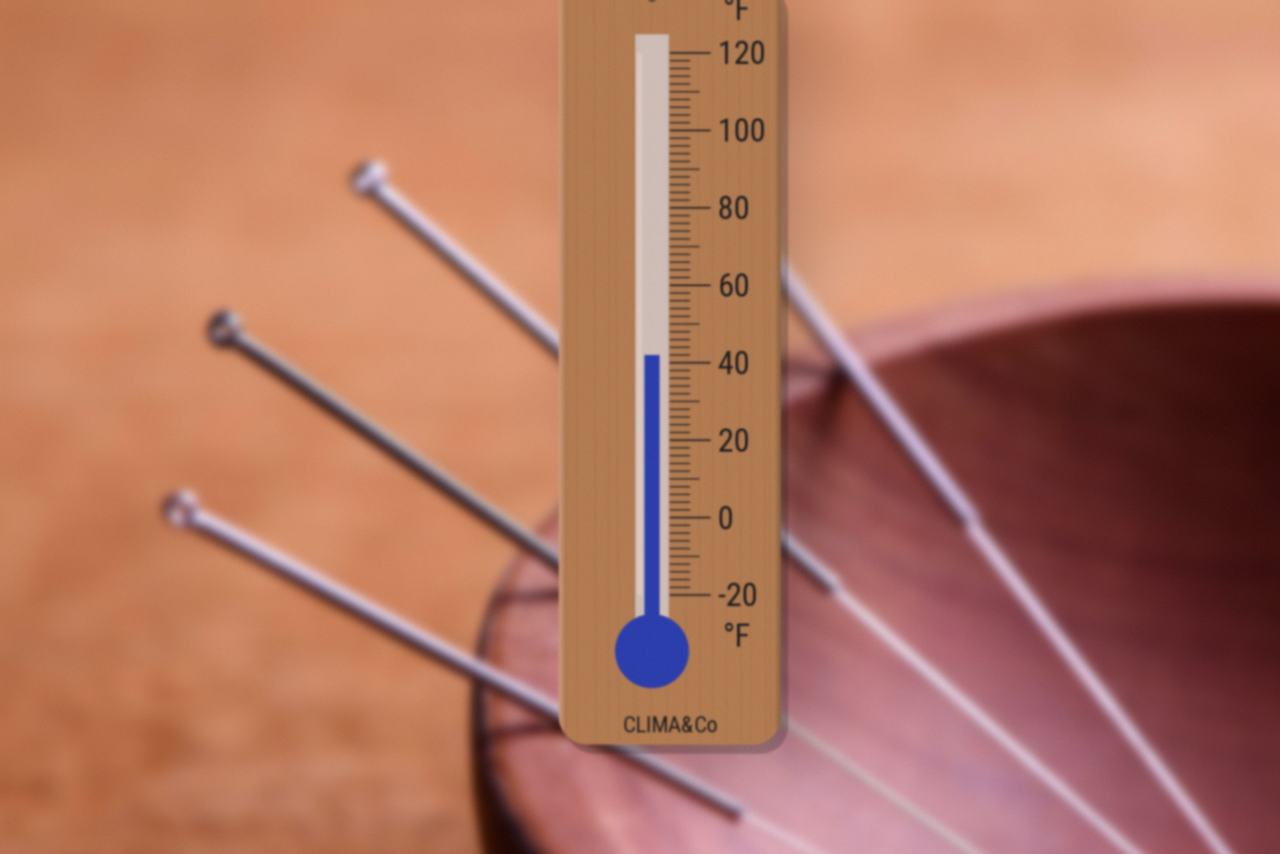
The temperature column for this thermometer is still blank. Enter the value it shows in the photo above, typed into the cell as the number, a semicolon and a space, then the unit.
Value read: 42; °F
